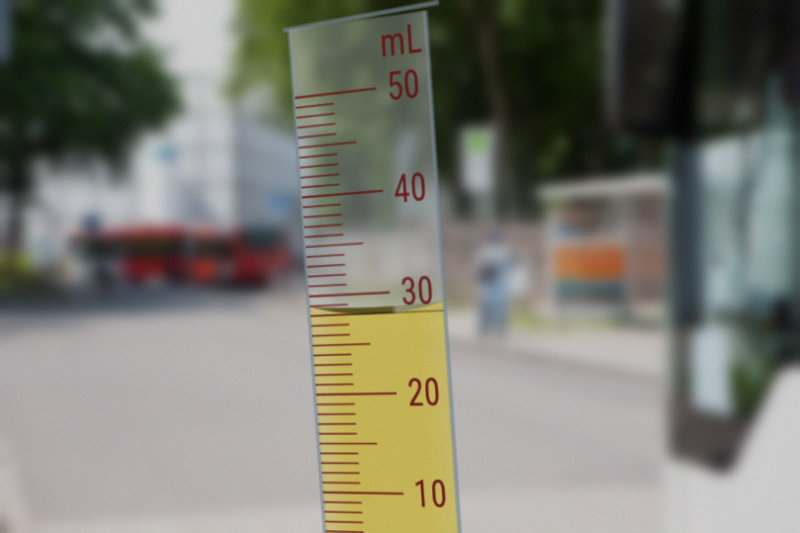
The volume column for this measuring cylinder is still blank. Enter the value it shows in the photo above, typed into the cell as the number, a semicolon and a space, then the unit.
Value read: 28; mL
